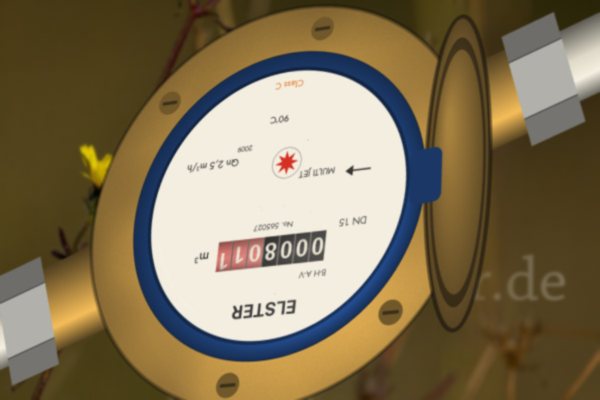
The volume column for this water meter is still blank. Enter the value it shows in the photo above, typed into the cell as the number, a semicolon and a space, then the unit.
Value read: 8.011; m³
